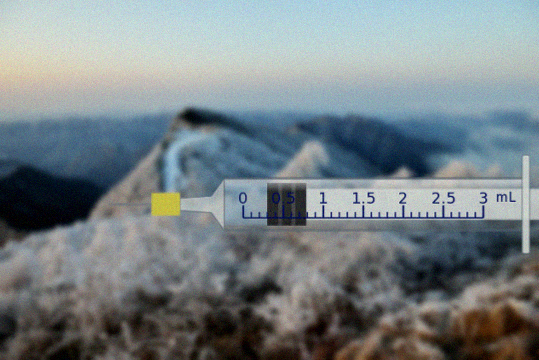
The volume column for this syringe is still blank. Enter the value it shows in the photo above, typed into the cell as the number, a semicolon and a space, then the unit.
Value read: 0.3; mL
